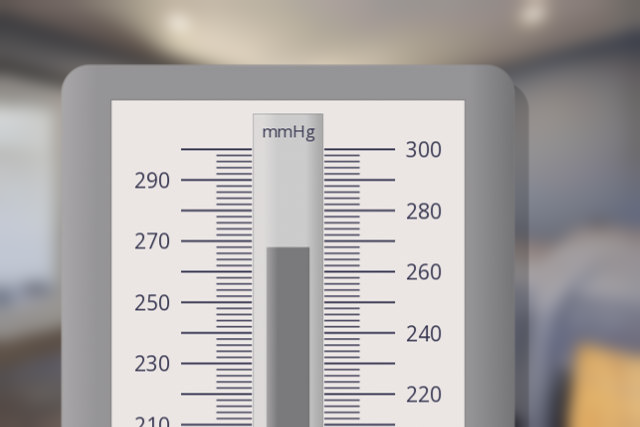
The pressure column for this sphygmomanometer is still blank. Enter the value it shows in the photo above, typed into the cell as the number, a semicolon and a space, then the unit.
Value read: 268; mmHg
